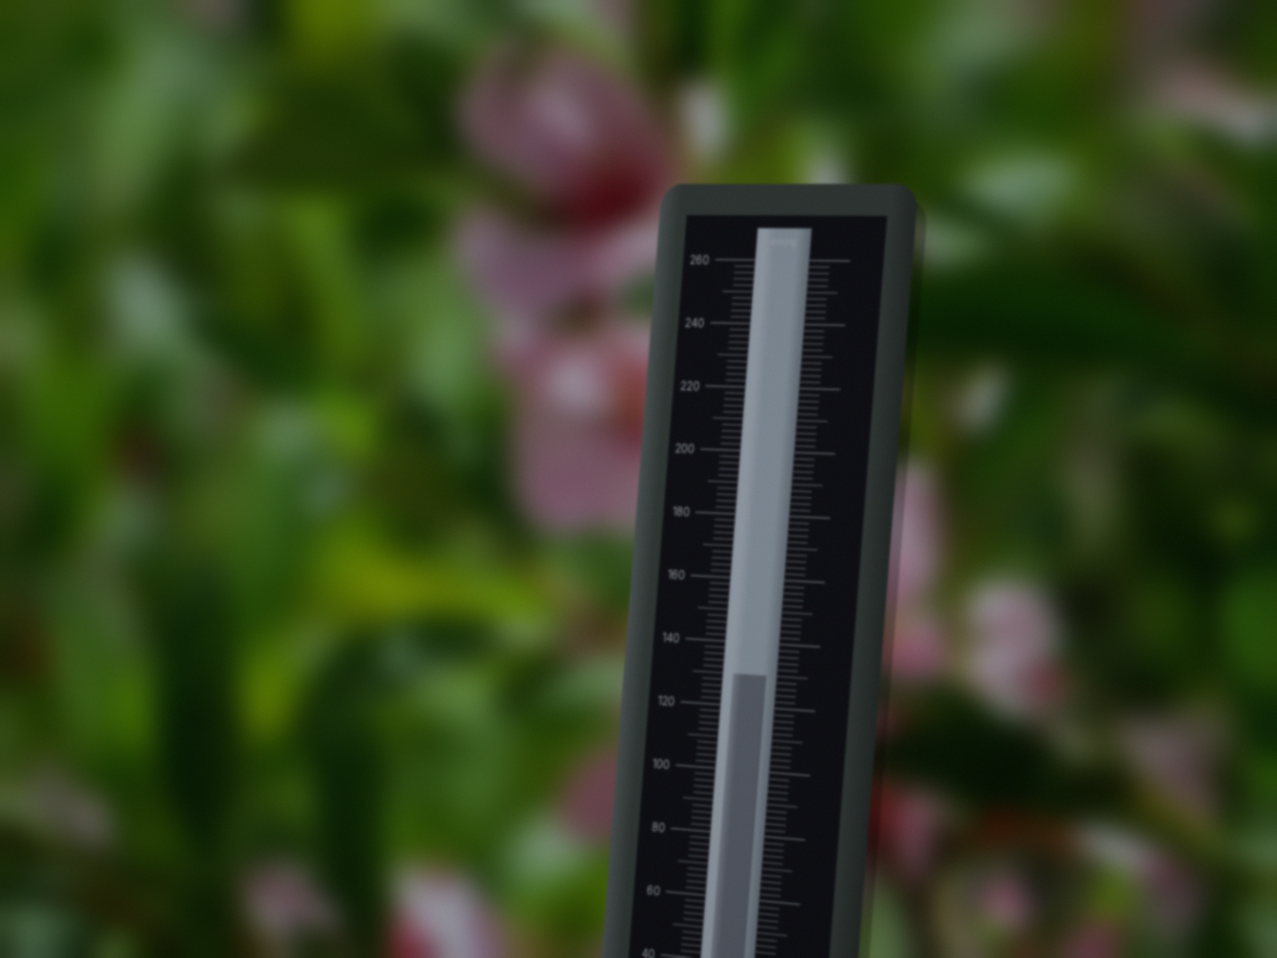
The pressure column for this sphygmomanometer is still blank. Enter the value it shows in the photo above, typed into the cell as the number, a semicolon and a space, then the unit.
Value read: 130; mmHg
